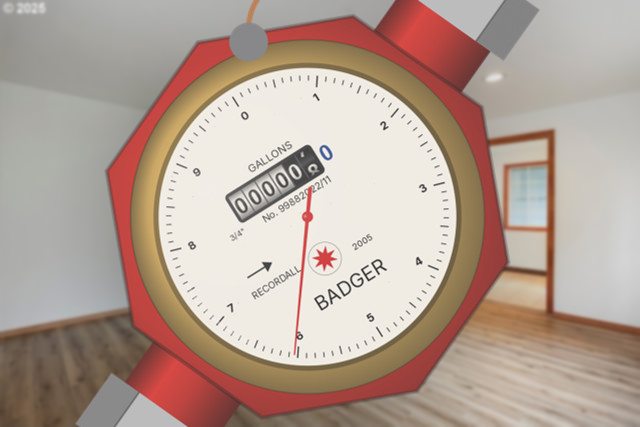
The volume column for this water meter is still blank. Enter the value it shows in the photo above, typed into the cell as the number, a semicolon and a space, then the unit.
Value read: 76.0; gal
